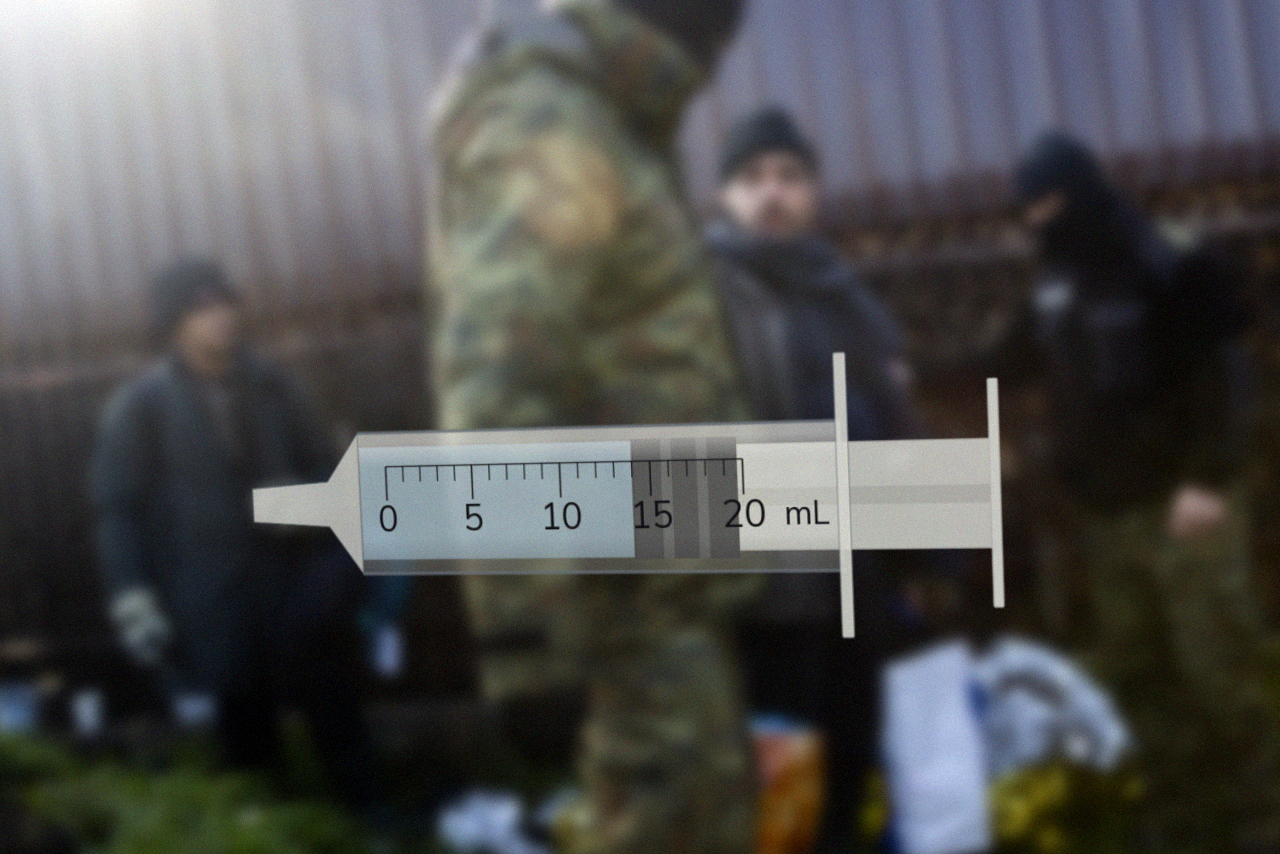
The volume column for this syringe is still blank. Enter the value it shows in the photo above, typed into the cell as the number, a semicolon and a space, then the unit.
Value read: 14; mL
